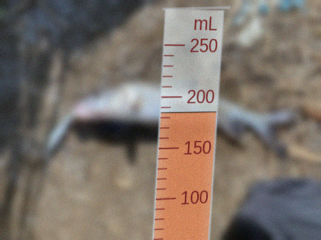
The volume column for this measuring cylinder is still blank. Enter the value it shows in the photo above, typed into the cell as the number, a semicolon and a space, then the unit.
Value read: 185; mL
